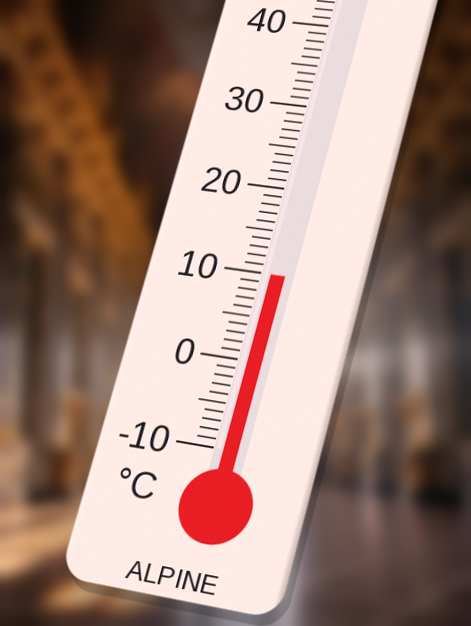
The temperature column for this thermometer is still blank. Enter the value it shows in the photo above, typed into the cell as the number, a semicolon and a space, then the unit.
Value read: 10; °C
